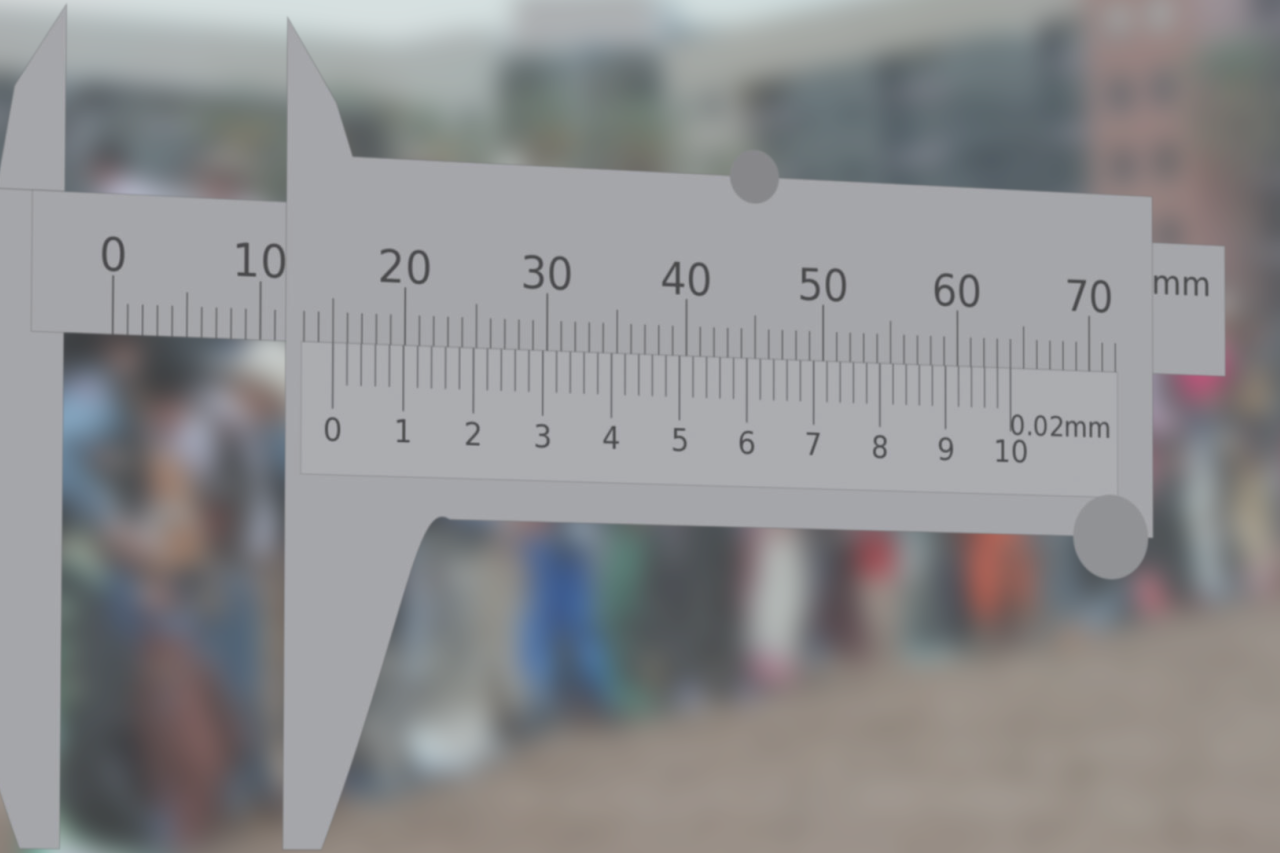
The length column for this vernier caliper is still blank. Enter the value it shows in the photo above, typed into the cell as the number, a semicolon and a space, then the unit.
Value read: 15.0; mm
